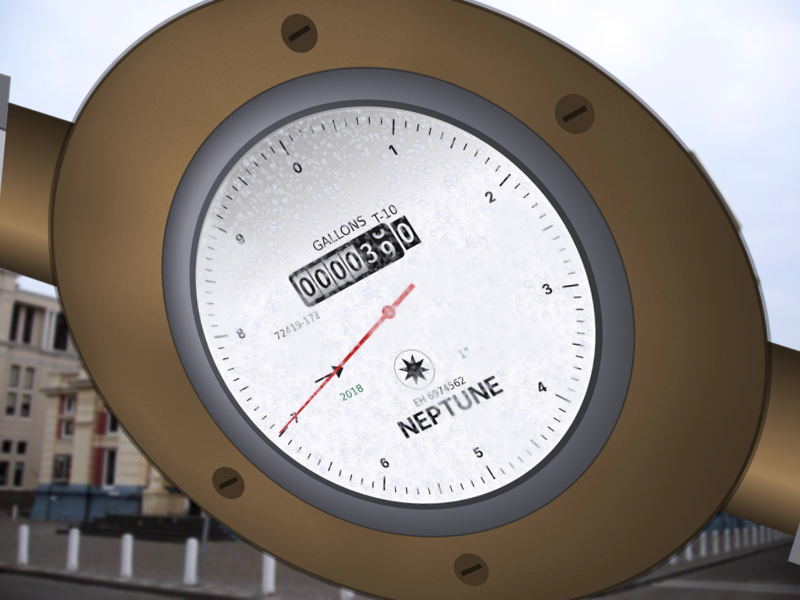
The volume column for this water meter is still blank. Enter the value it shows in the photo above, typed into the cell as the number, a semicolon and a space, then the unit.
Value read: 387.0; gal
